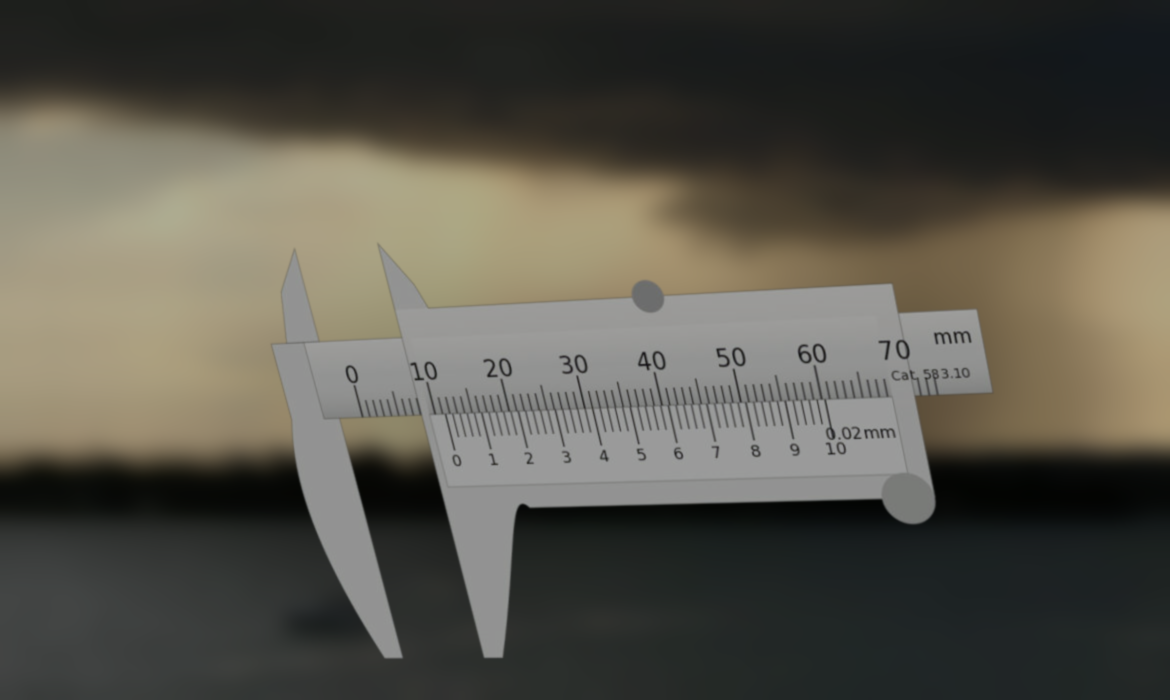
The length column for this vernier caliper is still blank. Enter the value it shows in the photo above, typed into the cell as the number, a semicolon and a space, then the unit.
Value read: 11.4; mm
